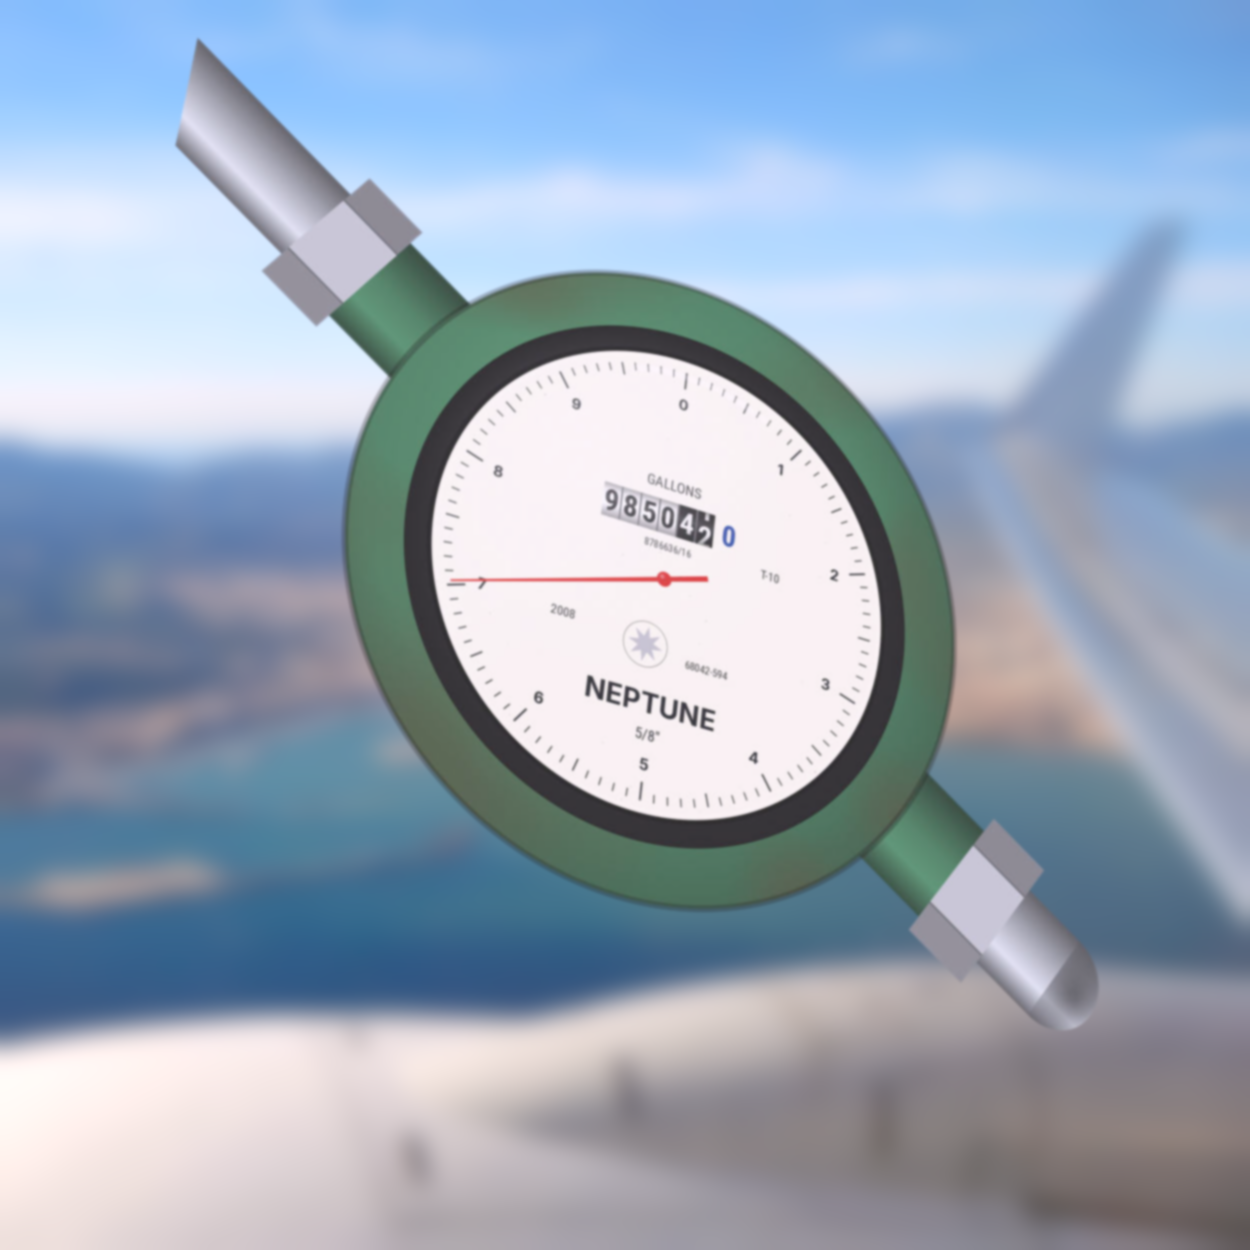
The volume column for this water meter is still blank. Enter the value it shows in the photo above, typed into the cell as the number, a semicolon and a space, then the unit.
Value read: 9850417.0; gal
